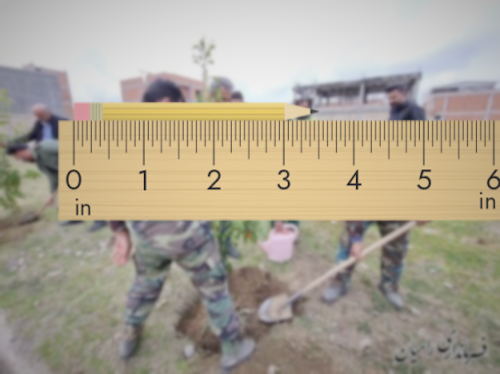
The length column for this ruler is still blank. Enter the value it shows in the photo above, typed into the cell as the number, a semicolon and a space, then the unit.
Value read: 3.5; in
